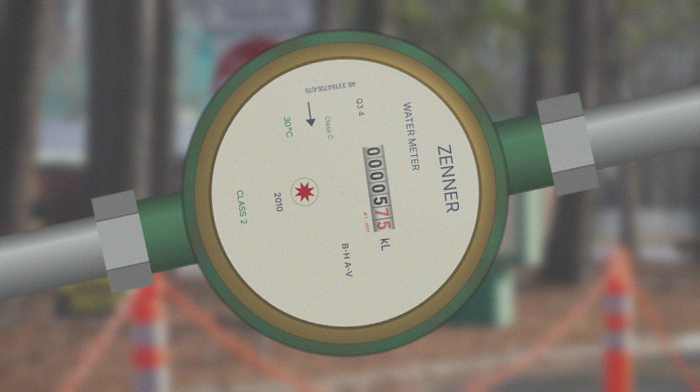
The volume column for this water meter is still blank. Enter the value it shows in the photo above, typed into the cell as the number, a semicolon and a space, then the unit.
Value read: 5.75; kL
